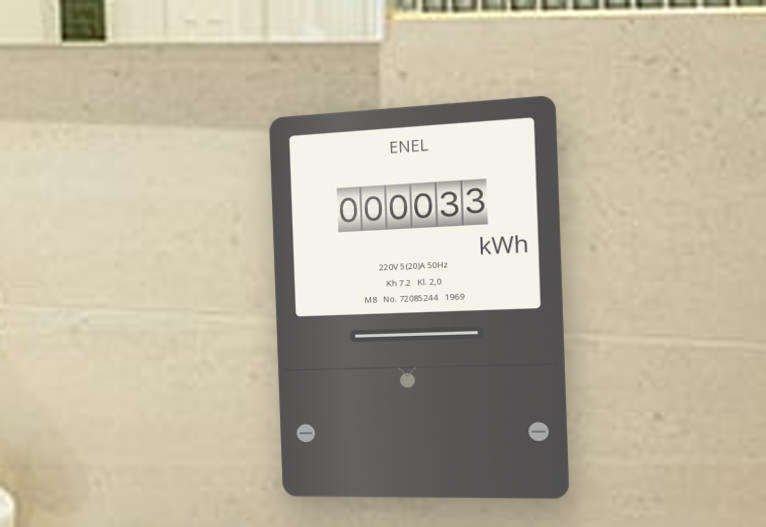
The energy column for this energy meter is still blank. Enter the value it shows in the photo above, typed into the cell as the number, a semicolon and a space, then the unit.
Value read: 33; kWh
